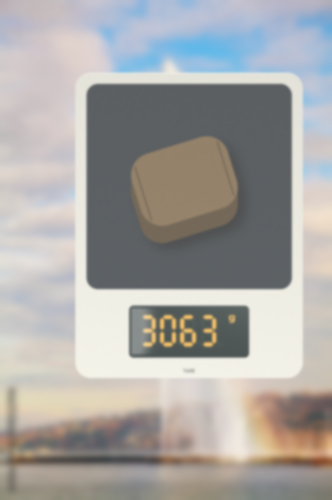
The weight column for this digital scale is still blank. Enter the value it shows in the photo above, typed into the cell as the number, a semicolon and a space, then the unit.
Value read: 3063; g
